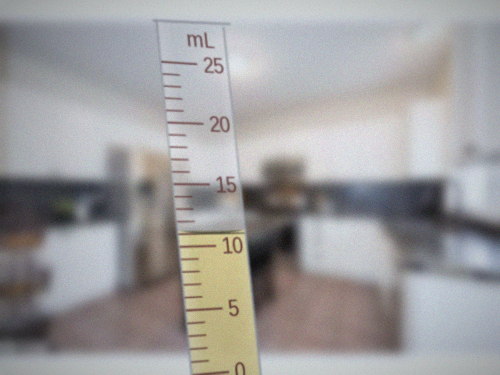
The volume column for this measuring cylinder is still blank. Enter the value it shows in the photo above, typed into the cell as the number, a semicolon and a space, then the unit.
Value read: 11; mL
